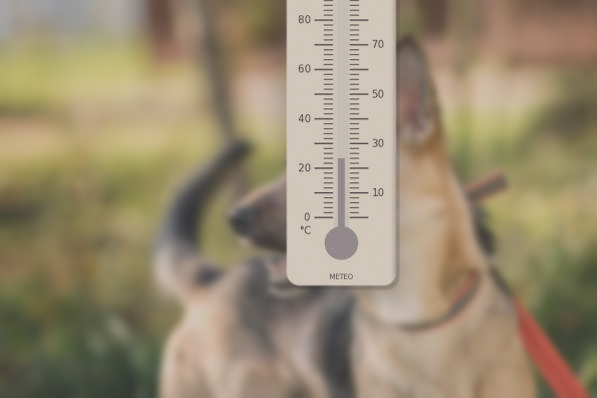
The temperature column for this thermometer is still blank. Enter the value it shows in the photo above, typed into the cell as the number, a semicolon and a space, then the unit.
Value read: 24; °C
